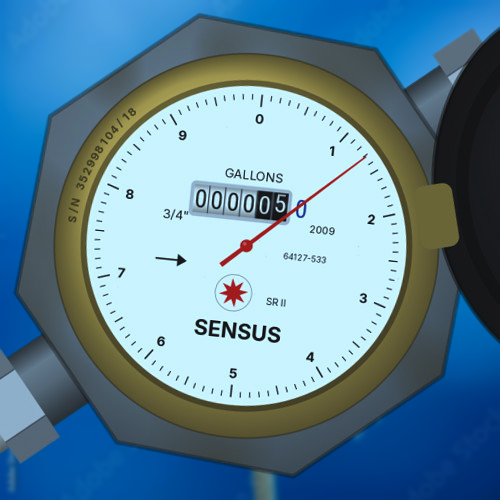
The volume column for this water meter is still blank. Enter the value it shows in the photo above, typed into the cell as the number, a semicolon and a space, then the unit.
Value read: 51.3; gal
